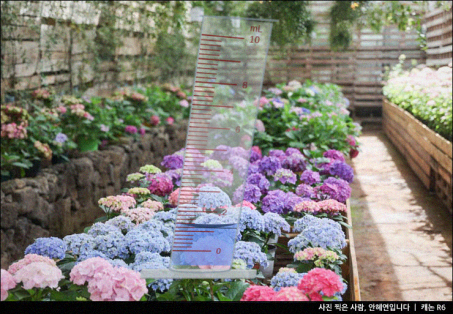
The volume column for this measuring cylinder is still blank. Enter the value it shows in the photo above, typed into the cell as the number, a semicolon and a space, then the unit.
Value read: 1.2; mL
